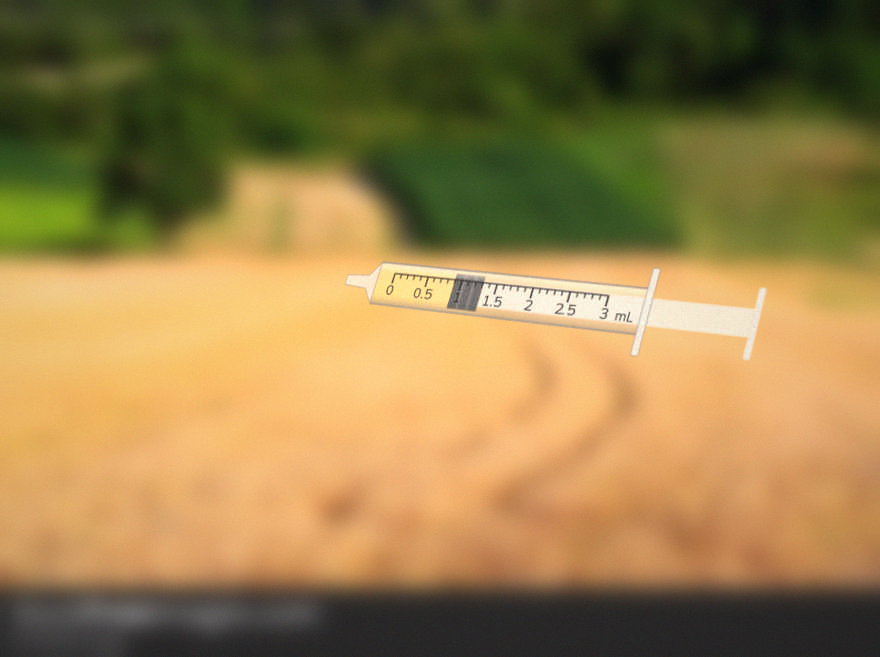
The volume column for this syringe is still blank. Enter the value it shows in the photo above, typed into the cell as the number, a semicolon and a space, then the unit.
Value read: 0.9; mL
